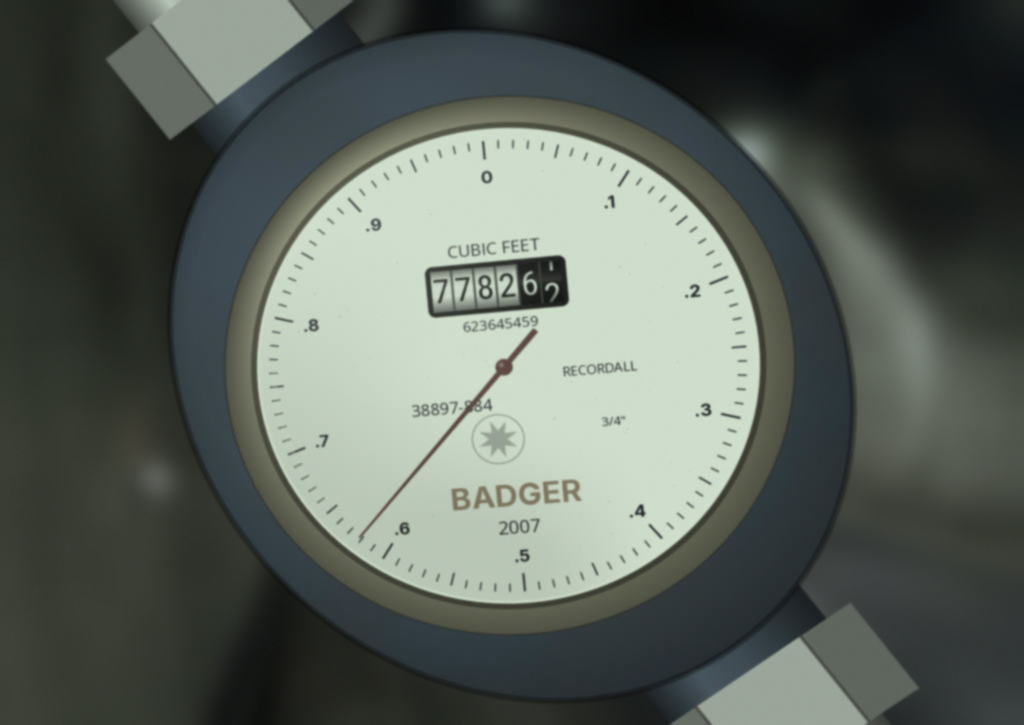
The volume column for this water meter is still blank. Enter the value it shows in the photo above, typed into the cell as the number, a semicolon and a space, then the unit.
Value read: 778261.62; ft³
